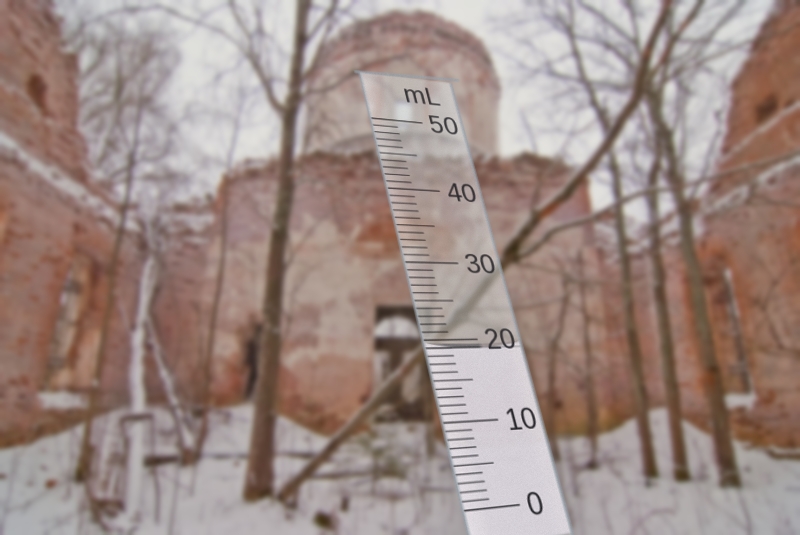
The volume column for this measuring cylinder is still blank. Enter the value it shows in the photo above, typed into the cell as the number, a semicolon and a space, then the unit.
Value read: 19; mL
